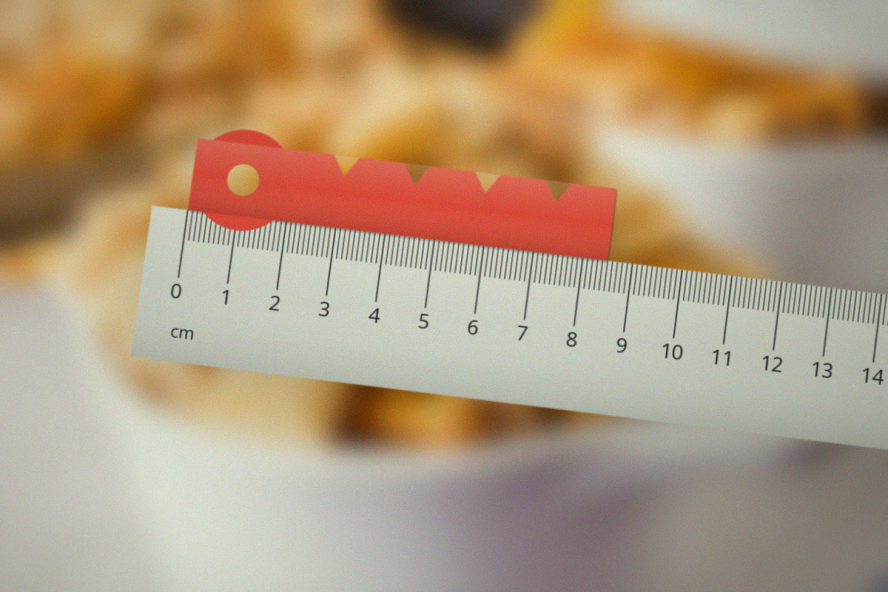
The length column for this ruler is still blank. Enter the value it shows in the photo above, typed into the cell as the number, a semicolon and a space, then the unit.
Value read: 8.5; cm
